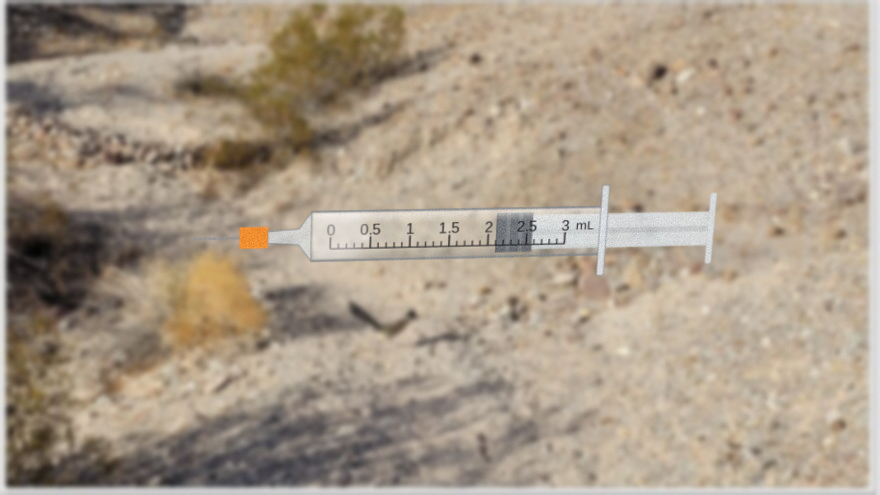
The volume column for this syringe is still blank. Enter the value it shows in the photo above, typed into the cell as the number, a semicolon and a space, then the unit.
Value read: 2.1; mL
